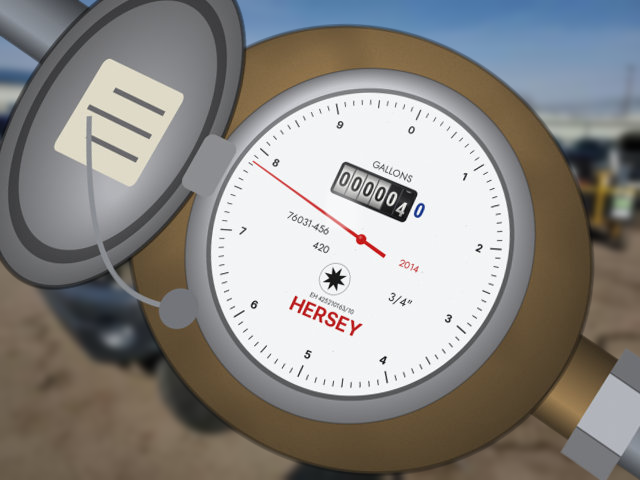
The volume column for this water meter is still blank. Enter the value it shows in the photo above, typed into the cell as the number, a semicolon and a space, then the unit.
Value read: 37.8; gal
